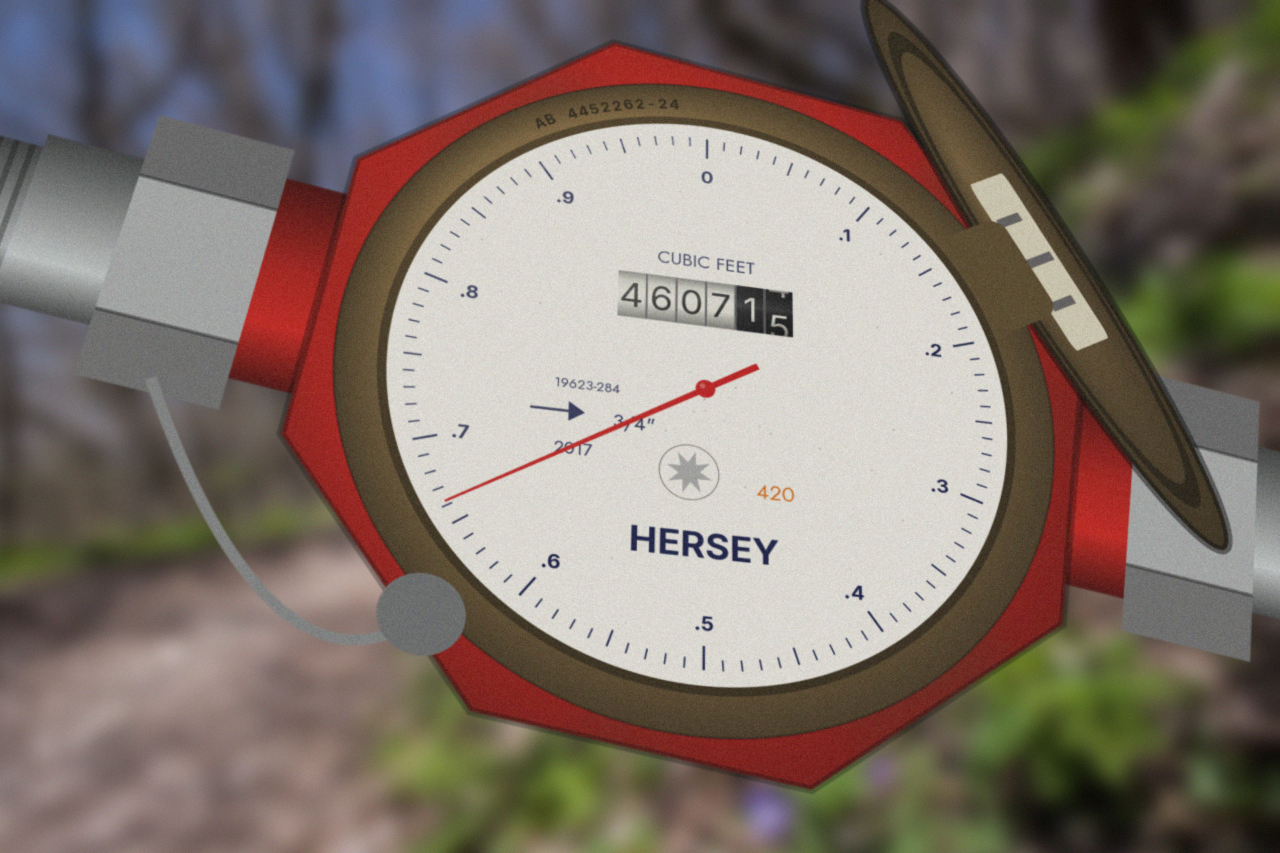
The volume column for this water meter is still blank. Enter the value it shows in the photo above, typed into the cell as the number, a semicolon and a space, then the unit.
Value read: 460714.66; ft³
